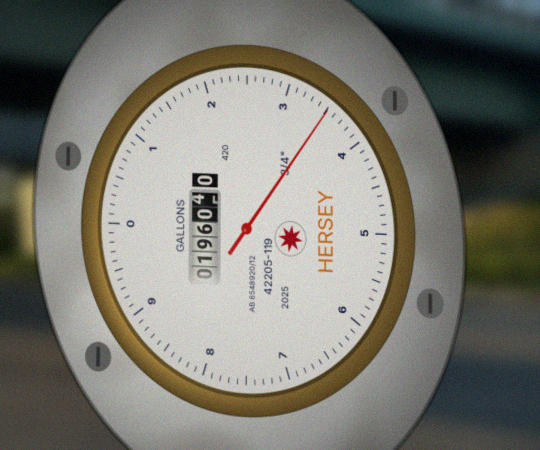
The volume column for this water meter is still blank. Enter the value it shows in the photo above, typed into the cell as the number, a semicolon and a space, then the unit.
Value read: 196043.5; gal
